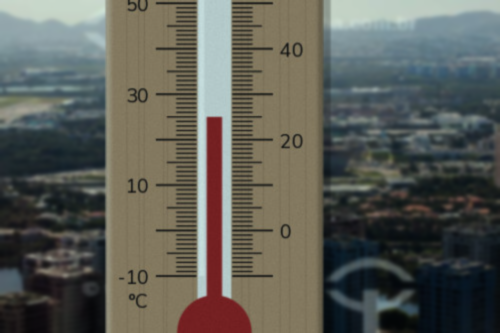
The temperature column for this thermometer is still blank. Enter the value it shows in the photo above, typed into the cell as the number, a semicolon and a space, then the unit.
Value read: 25; °C
